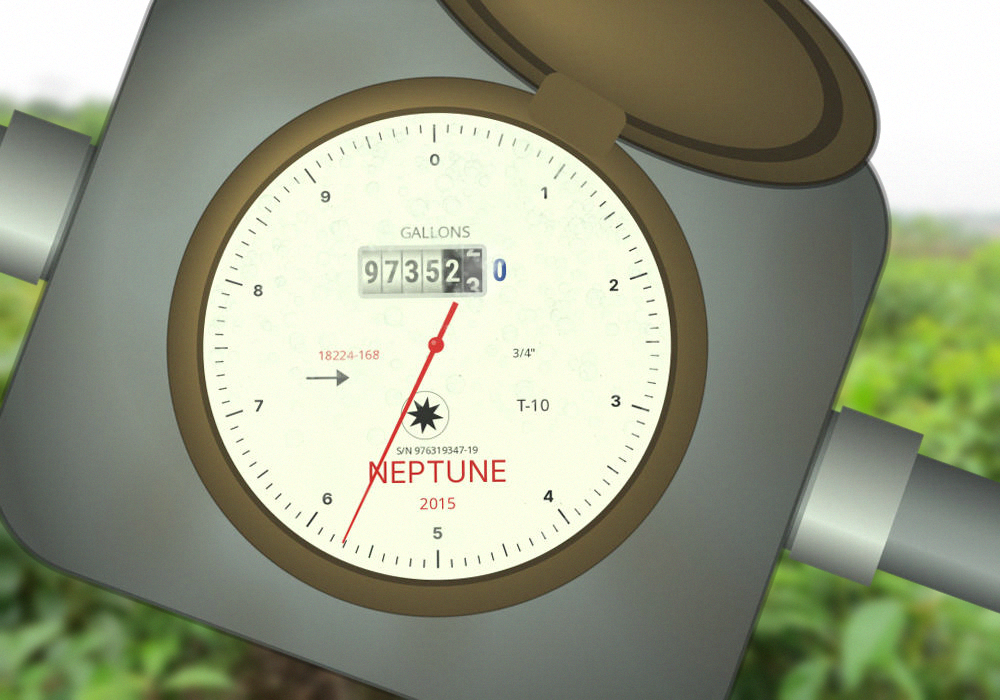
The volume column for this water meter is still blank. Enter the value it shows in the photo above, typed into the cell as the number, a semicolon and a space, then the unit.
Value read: 9735225.7; gal
